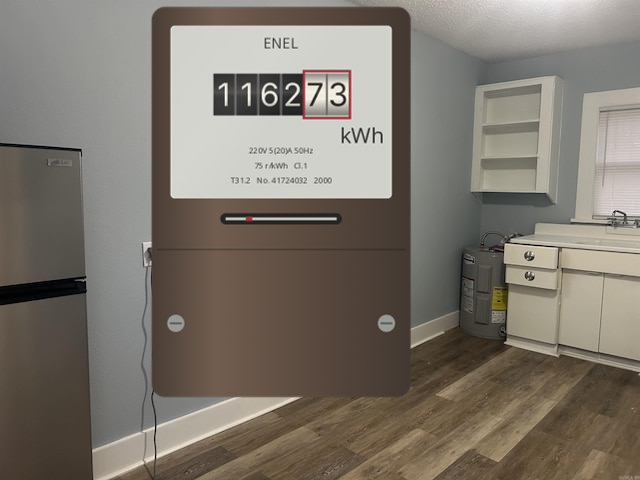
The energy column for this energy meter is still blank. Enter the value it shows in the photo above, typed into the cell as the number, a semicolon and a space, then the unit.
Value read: 1162.73; kWh
